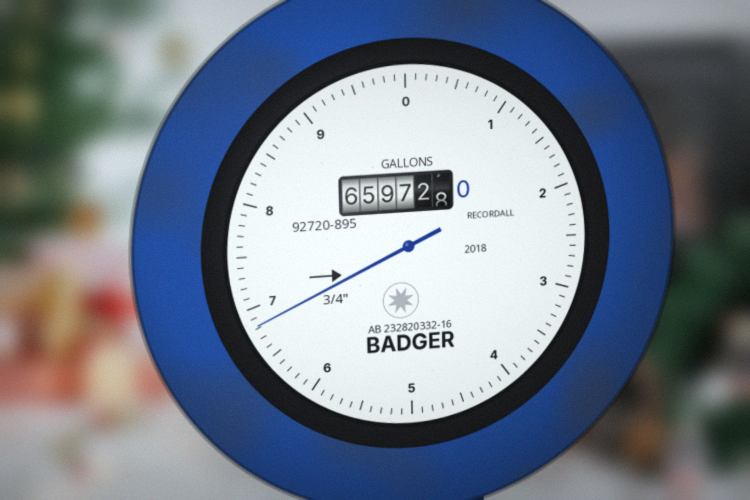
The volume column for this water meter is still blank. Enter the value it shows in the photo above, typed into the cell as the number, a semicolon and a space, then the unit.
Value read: 6597276.8; gal
